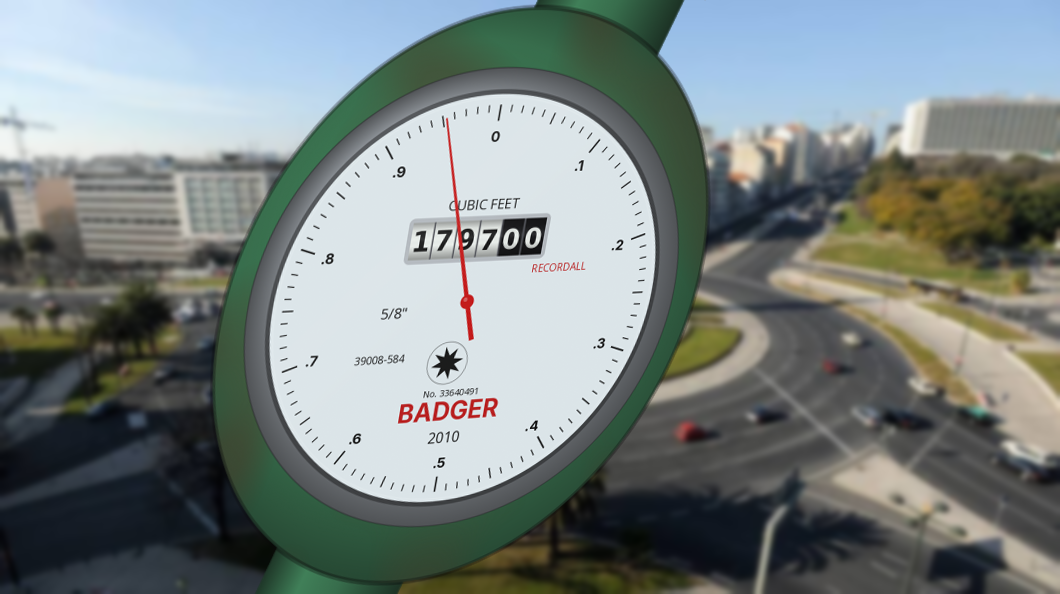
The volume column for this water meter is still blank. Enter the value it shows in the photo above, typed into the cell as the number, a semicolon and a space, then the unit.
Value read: 179699.95; ft³
